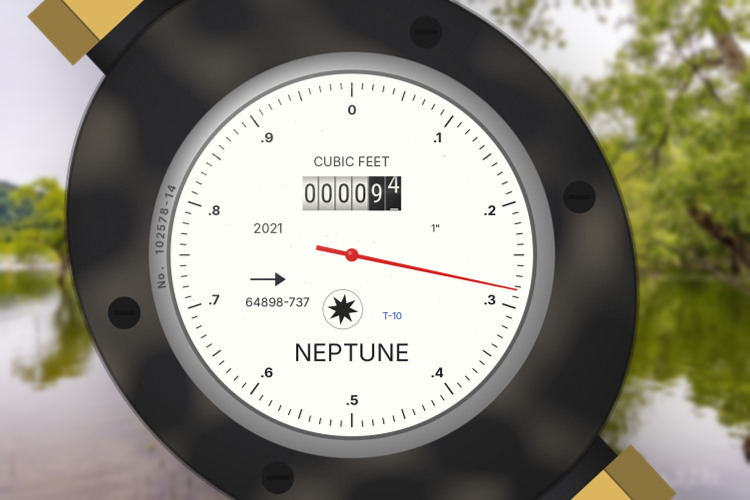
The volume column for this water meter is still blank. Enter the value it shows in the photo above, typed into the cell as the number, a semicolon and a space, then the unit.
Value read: 94.28; ft³
